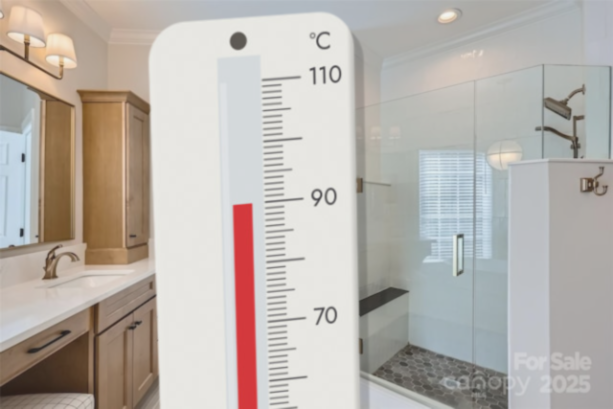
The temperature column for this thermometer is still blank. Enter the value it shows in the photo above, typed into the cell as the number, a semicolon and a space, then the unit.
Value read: 90; °C
